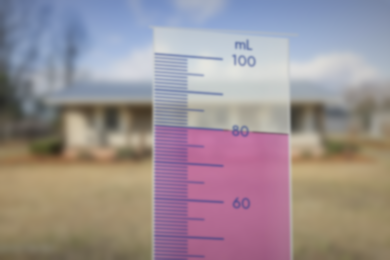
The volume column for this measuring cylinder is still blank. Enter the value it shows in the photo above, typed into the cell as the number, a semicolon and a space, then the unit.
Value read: 80; mL
